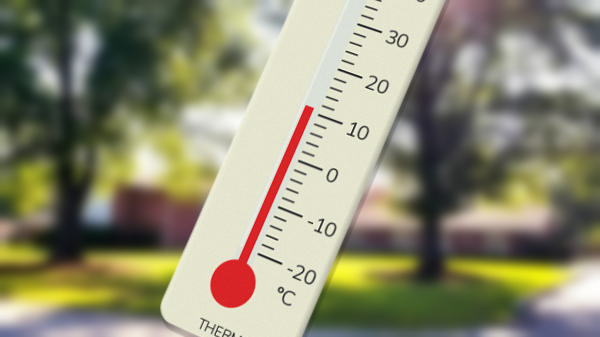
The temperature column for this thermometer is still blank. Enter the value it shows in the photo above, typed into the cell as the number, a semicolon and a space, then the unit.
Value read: 11; °C
